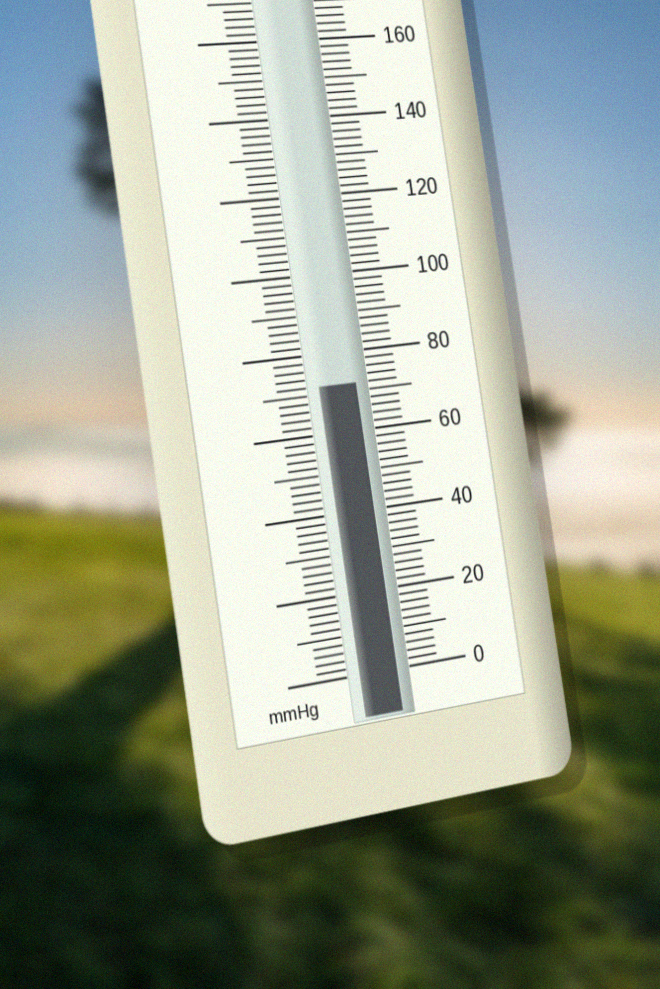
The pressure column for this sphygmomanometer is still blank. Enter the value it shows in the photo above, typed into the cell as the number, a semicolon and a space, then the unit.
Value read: 72; mmHg
